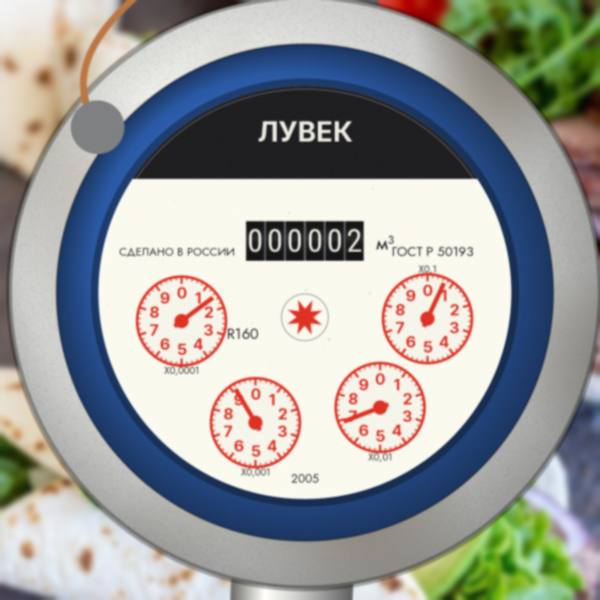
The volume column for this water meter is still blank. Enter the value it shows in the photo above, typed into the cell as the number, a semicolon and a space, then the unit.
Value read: 2.0691; m³
